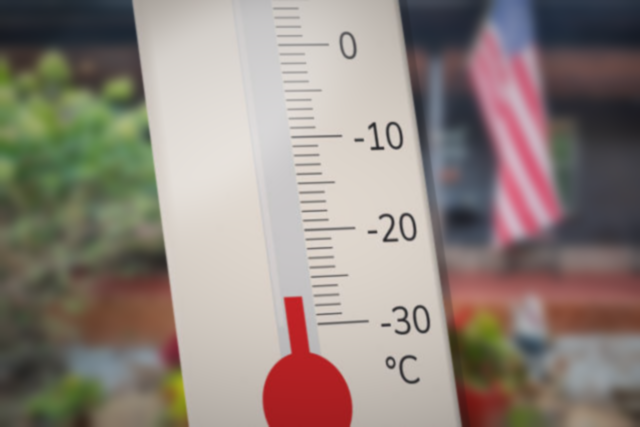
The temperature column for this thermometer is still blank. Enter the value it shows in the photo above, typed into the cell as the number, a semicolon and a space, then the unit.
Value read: -27; °C
